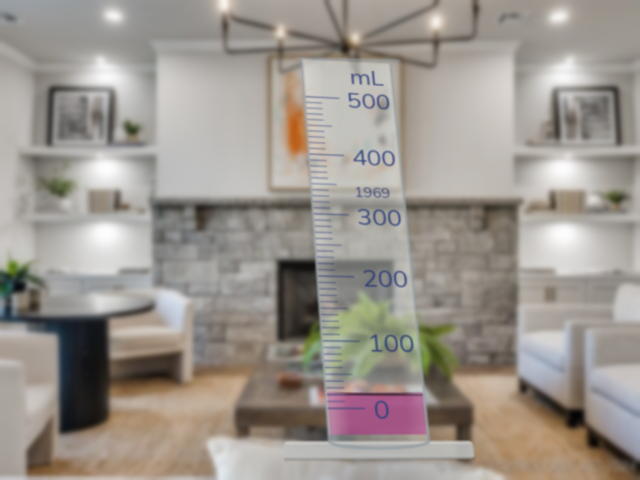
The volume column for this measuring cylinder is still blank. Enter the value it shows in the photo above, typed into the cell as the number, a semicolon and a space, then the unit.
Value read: 20; mL
